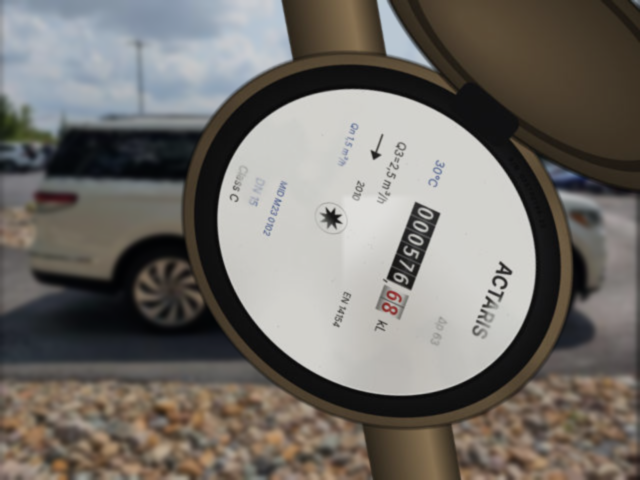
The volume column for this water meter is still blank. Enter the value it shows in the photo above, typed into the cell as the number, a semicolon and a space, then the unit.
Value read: 576.68; kL
